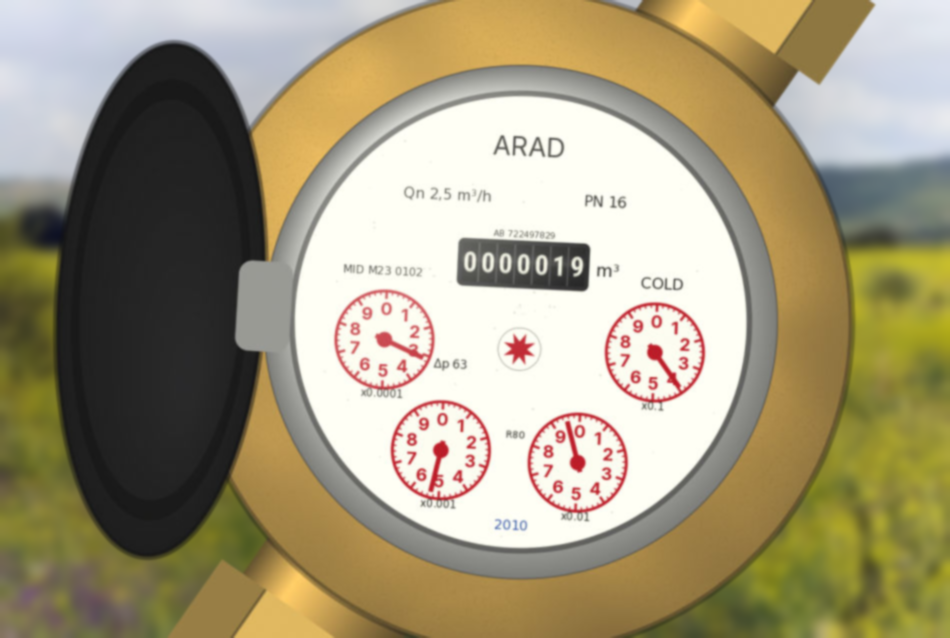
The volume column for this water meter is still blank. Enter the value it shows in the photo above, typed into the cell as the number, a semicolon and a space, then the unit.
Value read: 19.3953; m³
